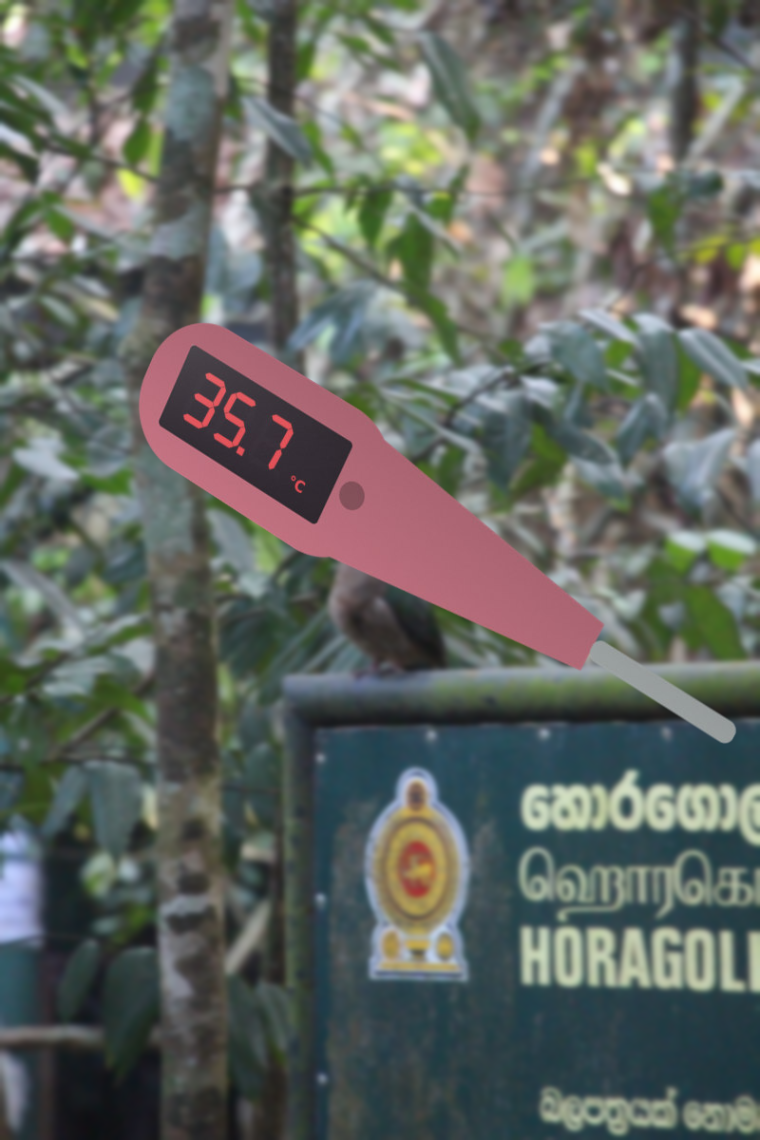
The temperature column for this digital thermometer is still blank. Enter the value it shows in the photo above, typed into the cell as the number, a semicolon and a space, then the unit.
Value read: 35.7; °C
